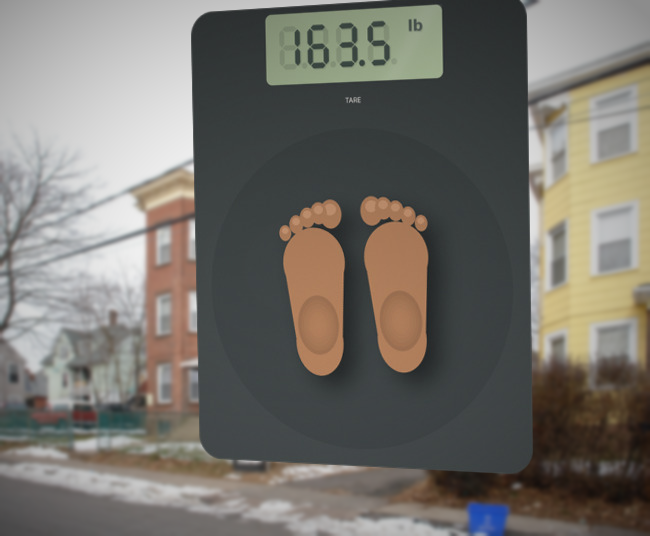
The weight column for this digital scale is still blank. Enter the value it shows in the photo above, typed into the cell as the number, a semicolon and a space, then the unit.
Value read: 163.5; lb
